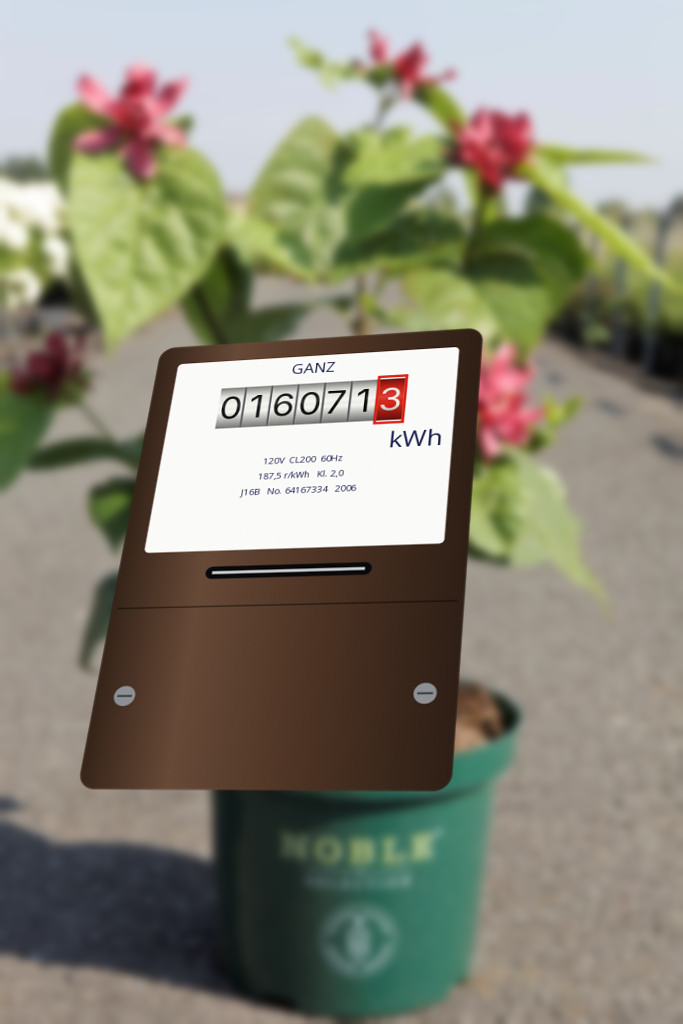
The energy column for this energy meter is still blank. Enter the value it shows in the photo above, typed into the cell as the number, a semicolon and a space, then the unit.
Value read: 16071.3; kWh
